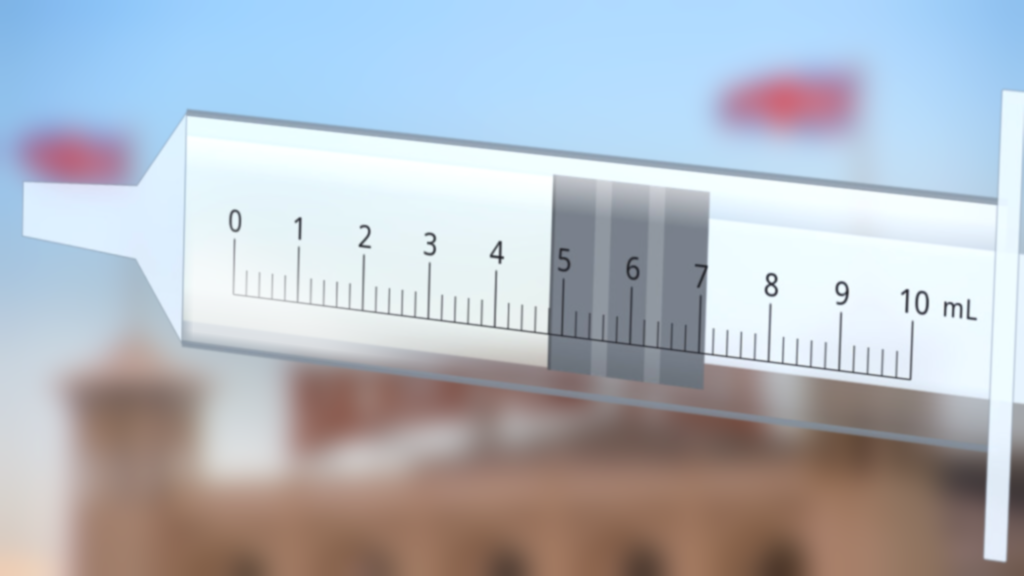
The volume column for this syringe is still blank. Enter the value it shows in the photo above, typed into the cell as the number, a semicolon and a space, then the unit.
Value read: 4.8; mL
